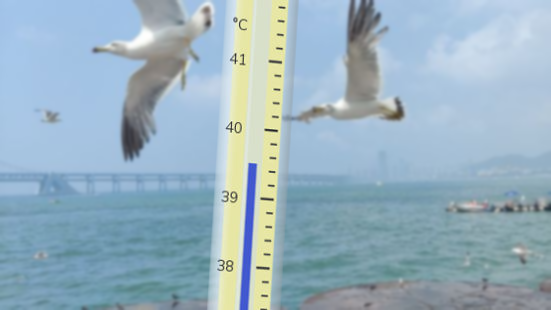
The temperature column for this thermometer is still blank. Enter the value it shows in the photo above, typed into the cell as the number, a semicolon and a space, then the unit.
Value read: 39.5; °C
